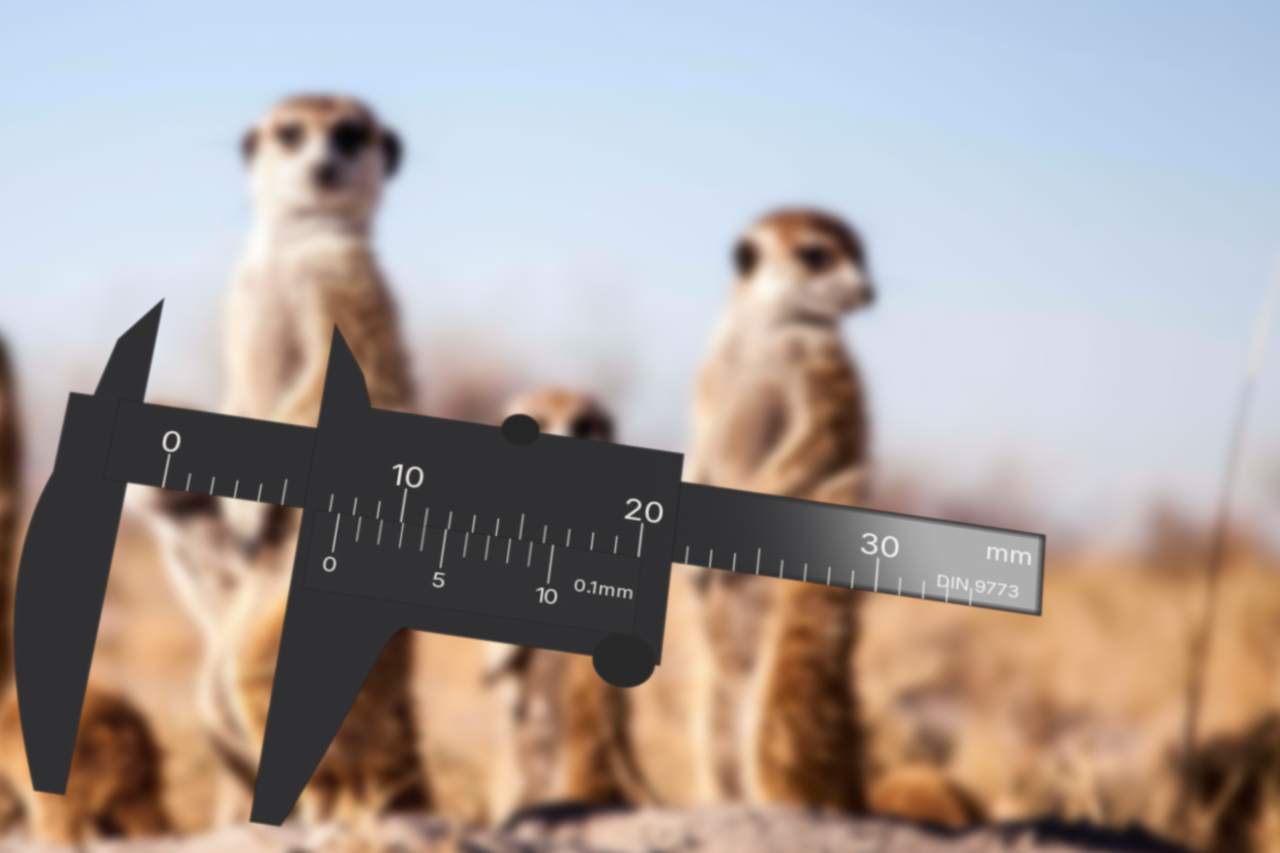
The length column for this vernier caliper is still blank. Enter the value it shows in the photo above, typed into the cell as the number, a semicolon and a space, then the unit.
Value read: 7.4; mm
